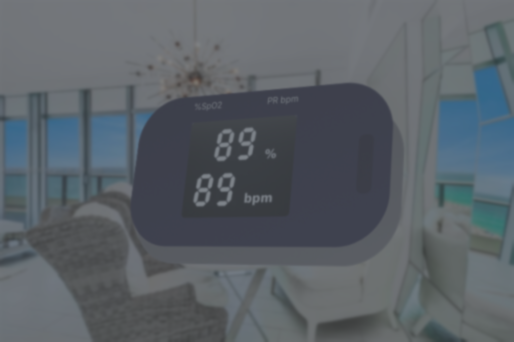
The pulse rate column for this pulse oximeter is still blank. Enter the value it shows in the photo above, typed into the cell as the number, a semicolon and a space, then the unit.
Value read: 89; bpm
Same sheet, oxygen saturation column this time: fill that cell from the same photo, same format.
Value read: 89; %
